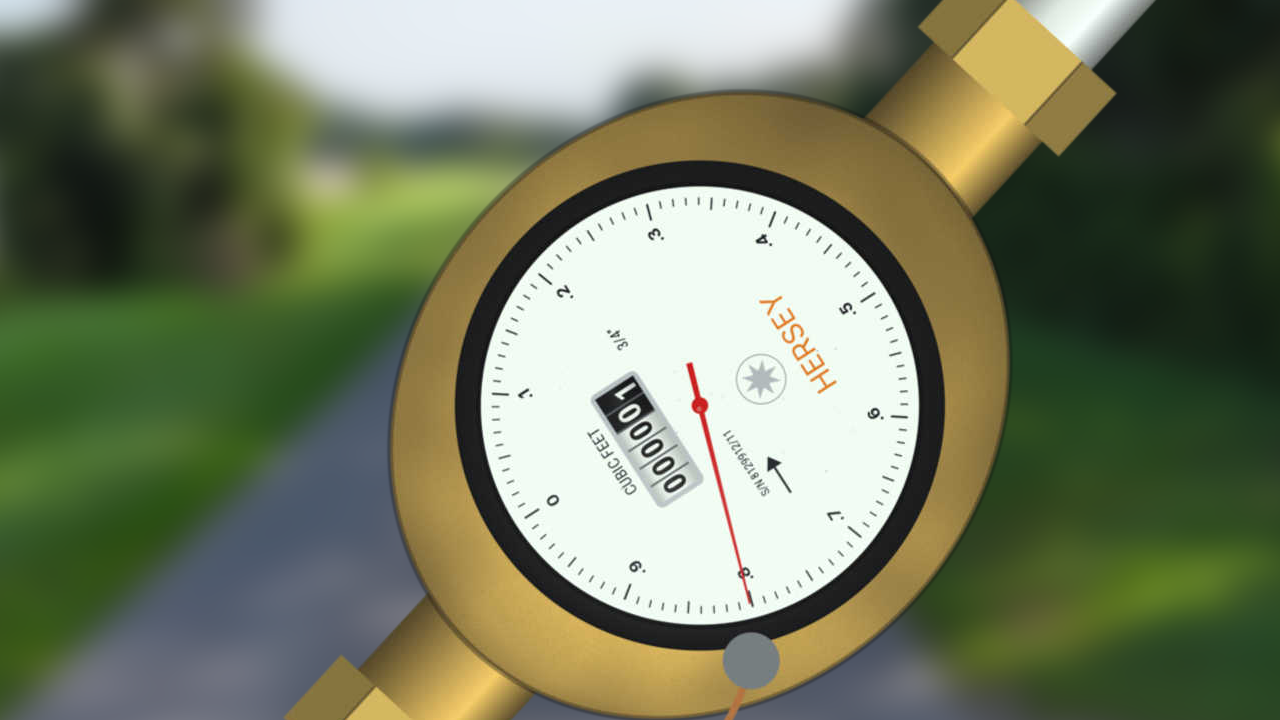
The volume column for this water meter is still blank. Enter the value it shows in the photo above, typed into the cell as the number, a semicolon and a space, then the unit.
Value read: 0.80; ft³
